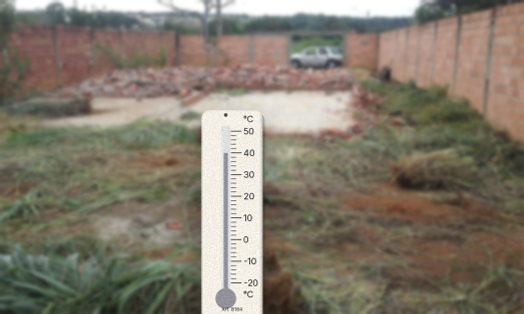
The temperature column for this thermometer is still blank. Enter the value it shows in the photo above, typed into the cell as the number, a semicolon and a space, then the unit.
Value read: 40; °C
